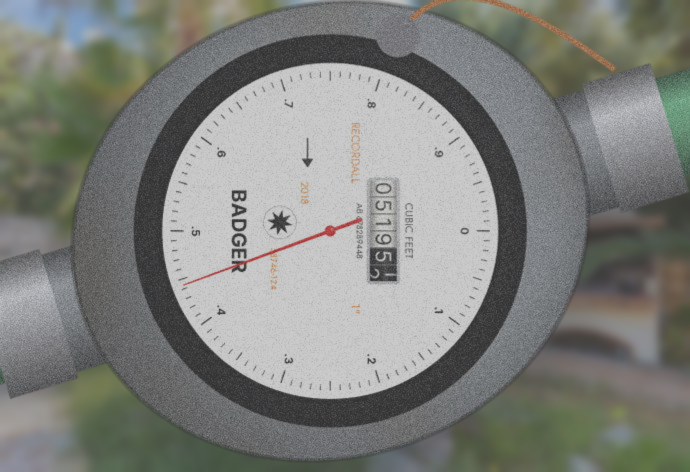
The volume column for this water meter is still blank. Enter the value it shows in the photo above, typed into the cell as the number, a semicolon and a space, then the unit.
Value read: 51951.44; ft³
